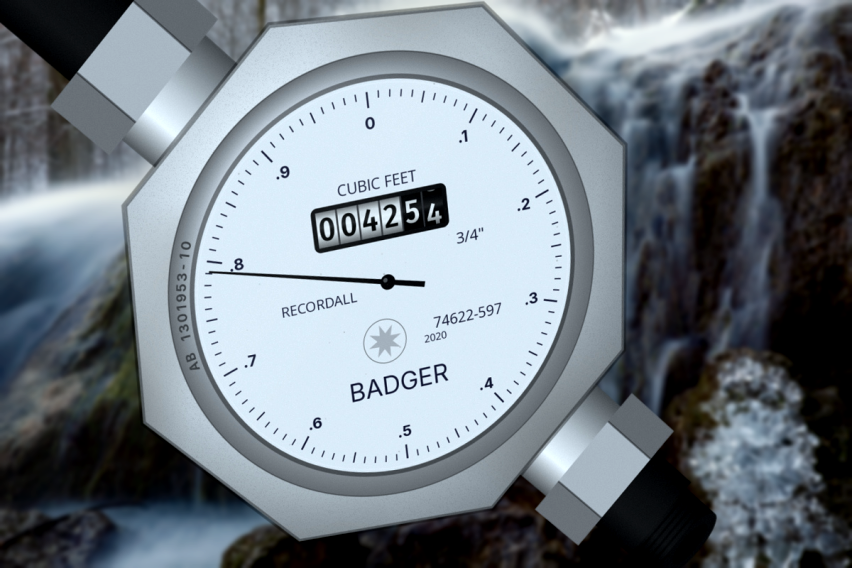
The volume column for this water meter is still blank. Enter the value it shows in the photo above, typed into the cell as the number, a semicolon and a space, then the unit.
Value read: 4253.79; ft³
